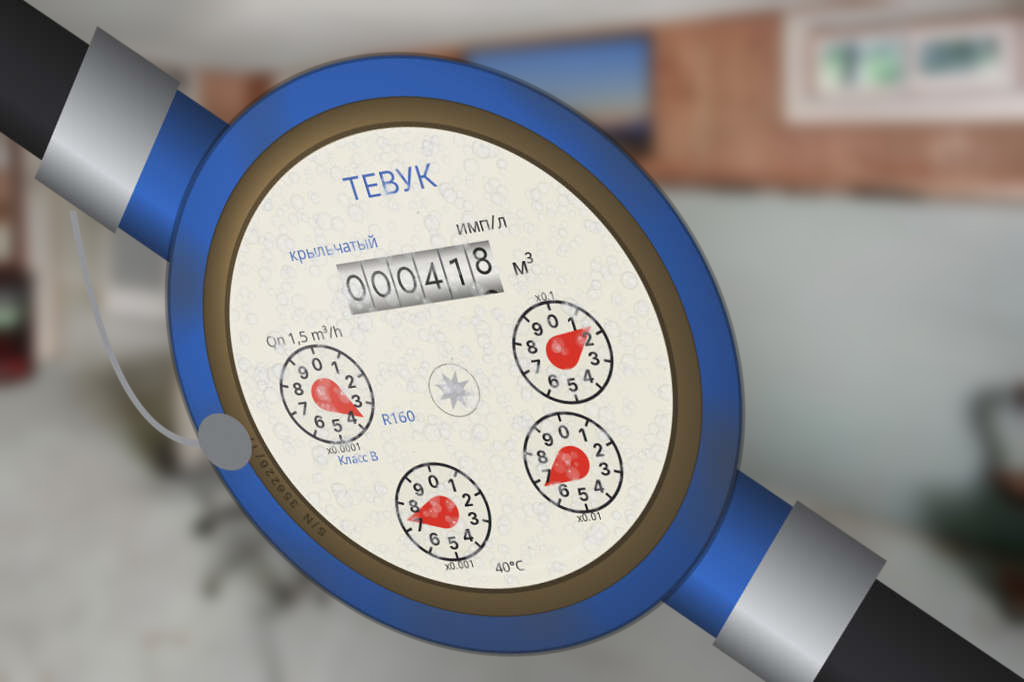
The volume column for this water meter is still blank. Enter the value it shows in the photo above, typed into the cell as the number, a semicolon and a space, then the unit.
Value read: 418.1673; m³
